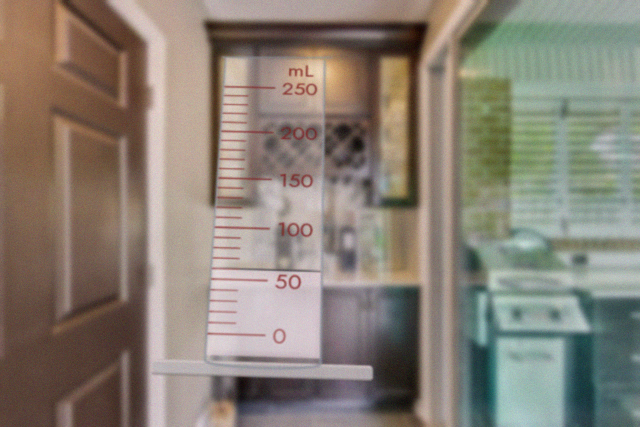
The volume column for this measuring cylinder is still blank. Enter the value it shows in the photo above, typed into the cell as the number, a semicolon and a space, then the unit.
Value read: 60; mL
